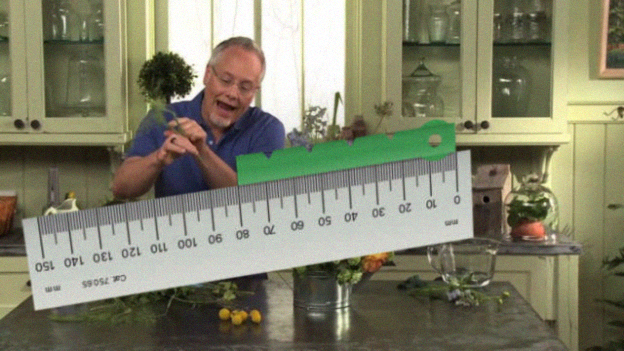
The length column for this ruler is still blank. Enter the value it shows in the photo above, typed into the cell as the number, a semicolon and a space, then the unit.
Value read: 80; mm
